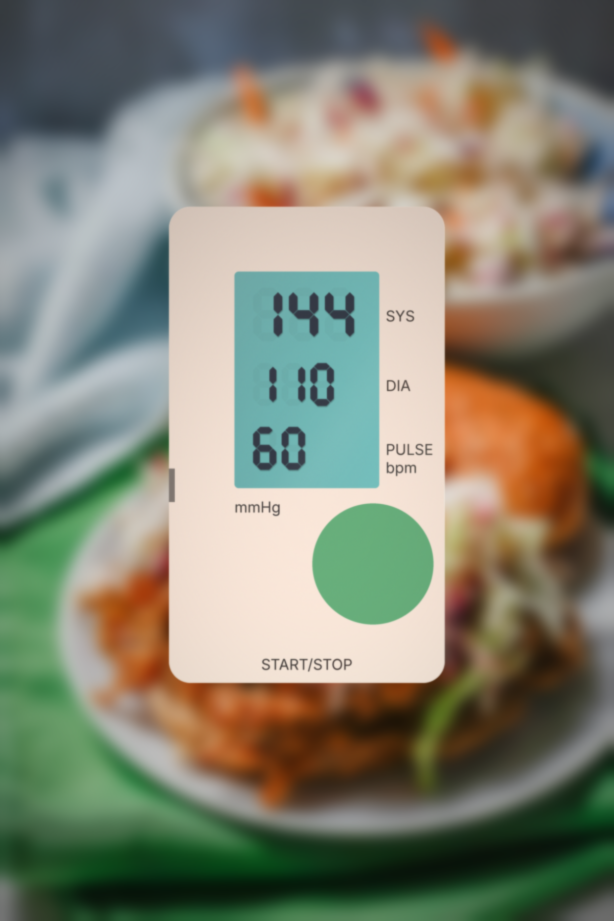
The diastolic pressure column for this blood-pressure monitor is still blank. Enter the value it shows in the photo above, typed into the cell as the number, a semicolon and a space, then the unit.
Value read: 110; mmHg
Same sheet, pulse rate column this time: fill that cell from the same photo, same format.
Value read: 60; bpm
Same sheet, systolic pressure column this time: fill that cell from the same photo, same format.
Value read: 144; mmHg
